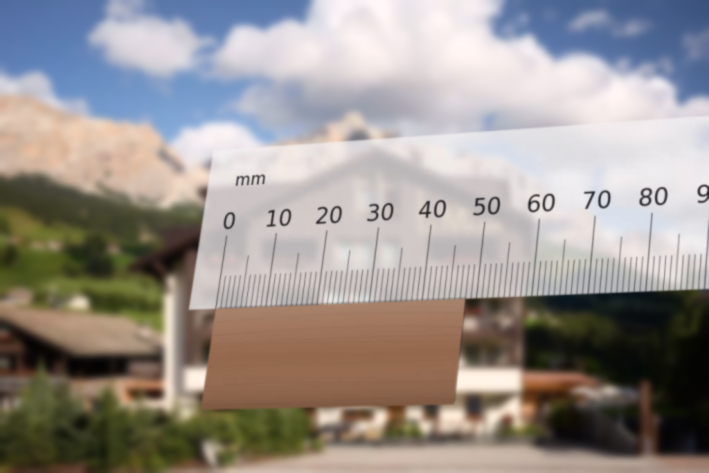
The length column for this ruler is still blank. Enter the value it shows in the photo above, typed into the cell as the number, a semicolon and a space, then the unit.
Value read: 48; mm
